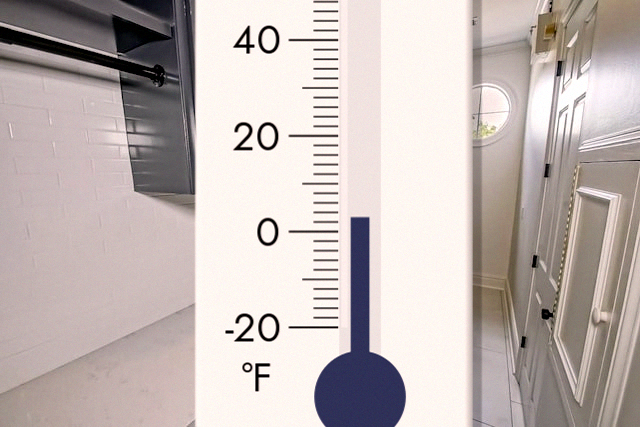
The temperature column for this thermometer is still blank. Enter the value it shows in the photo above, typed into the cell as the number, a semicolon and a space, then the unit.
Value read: 3; °F
